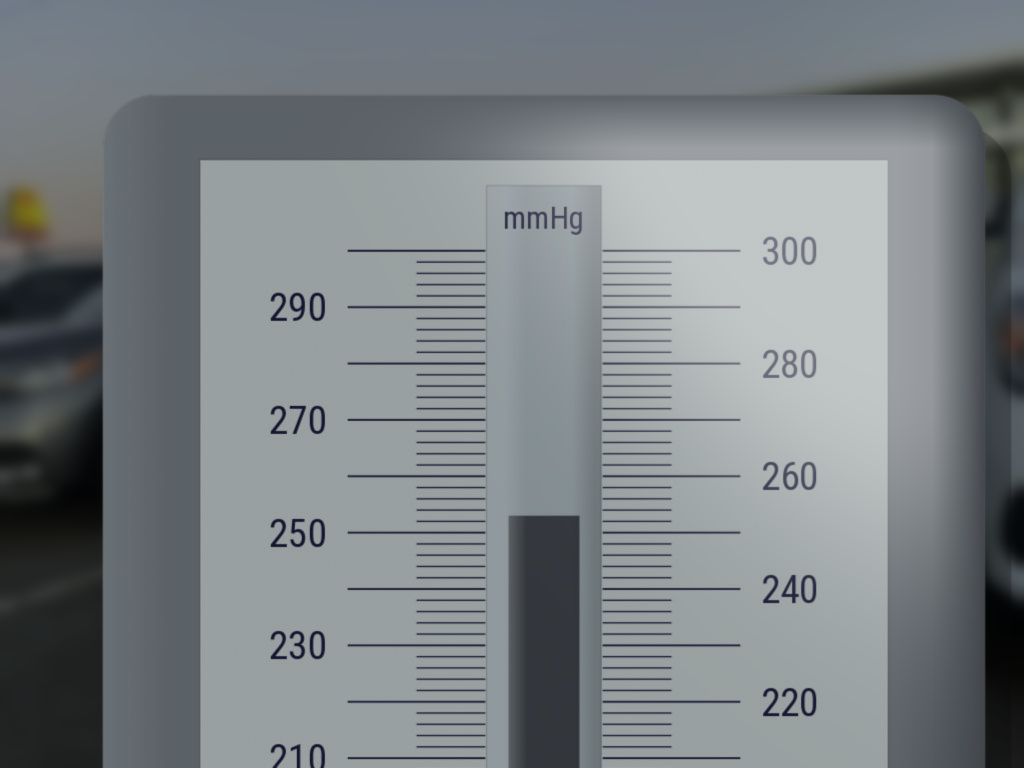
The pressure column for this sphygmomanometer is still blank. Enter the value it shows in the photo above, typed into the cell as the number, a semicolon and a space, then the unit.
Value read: 253; mmHg
